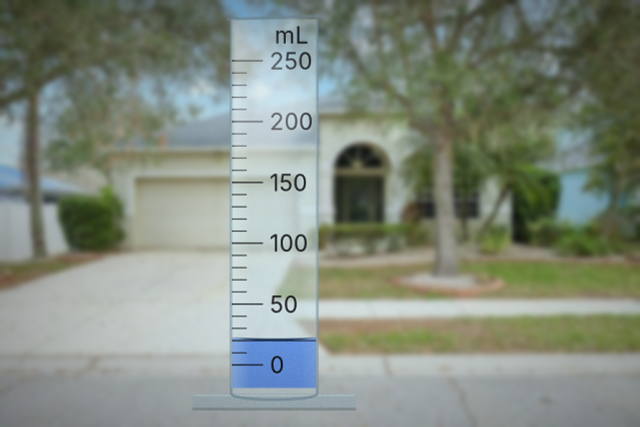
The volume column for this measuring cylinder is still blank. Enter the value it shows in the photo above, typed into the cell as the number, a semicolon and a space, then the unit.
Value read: 20; mL
